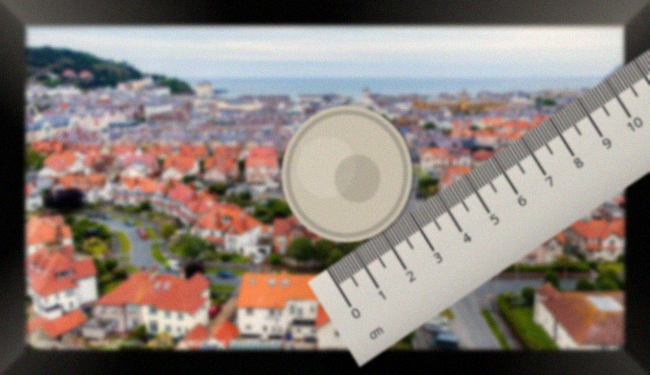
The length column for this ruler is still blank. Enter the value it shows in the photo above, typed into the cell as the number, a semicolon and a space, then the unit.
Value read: 4; cm
